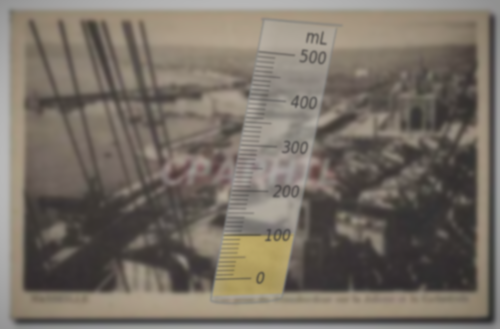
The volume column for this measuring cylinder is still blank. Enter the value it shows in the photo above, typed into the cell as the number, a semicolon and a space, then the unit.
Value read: 100; mL
